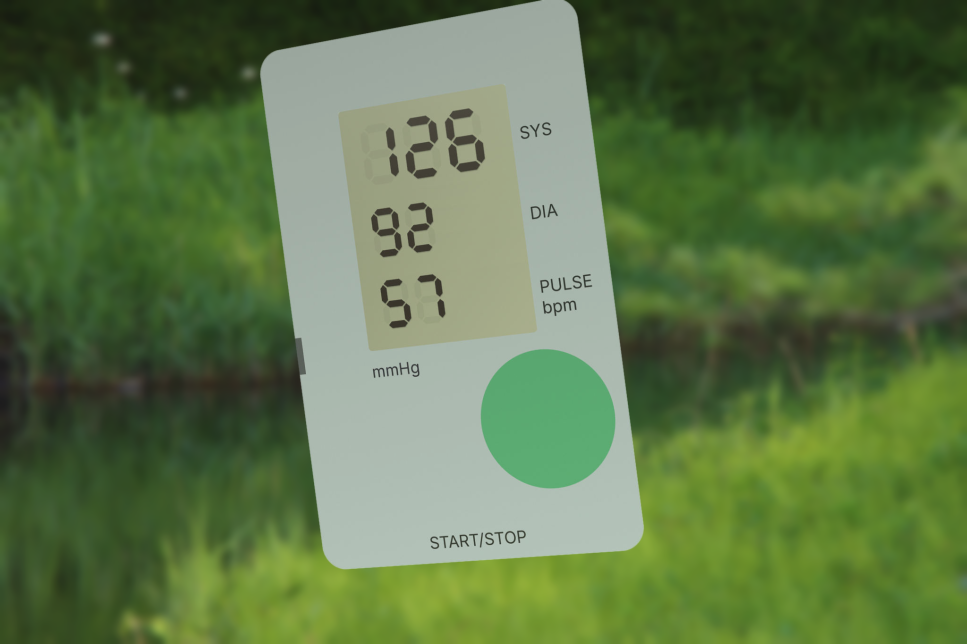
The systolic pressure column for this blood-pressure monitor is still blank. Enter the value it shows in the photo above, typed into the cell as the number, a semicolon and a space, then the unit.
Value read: 126; mmHg
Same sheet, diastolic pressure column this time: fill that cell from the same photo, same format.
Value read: 92; mmHg
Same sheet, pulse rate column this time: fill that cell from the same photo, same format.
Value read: 57; bpm
